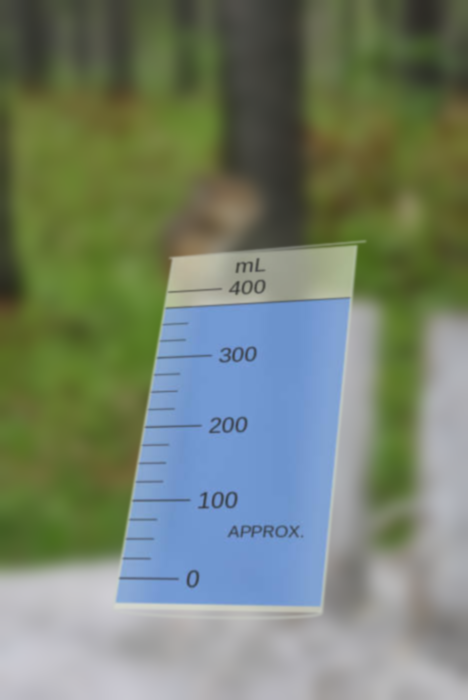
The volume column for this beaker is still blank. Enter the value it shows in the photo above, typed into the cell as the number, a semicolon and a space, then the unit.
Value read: 375; mL
